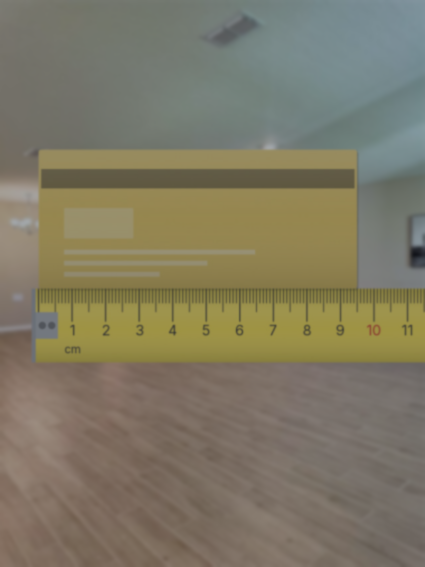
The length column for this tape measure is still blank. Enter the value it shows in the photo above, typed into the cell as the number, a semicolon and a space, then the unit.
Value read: 9.5; cm
